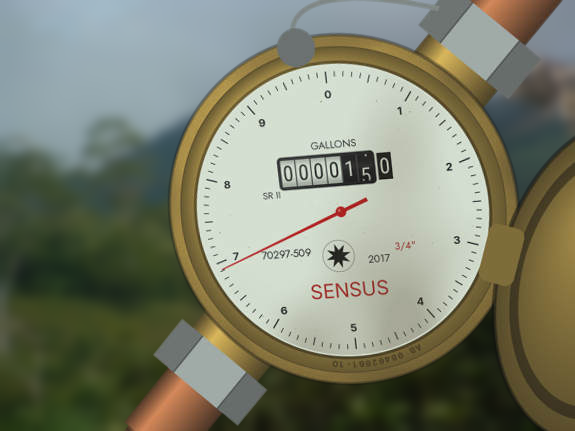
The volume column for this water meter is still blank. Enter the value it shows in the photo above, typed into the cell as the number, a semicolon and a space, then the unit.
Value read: 146.9; gal
